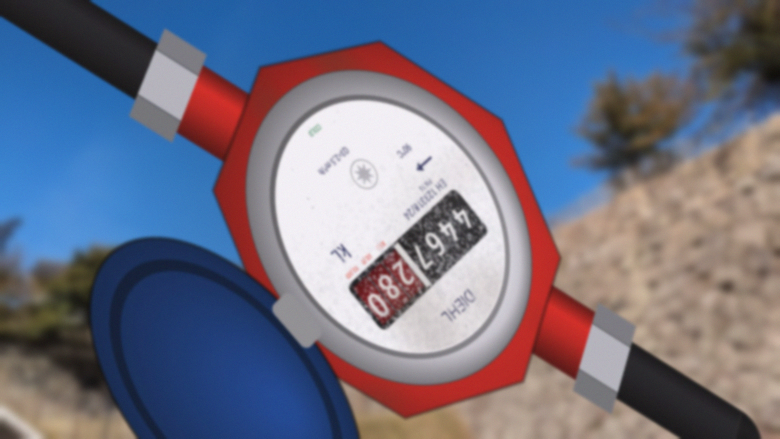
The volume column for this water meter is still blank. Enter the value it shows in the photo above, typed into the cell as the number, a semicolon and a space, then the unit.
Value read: 4467.280; kL
